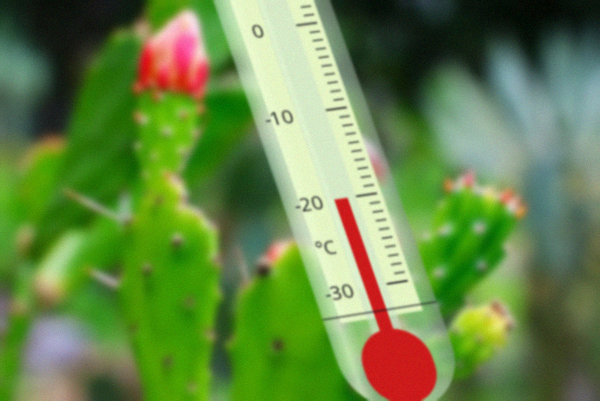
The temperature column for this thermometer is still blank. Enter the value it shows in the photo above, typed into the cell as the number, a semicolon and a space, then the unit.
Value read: -20; °C
